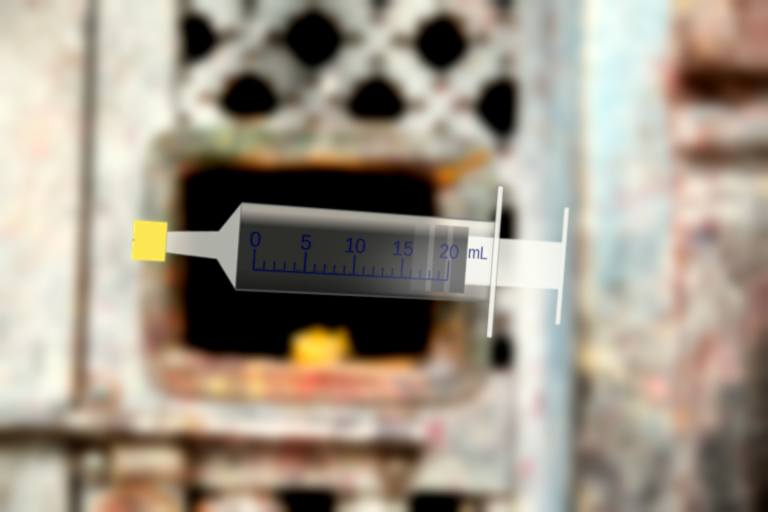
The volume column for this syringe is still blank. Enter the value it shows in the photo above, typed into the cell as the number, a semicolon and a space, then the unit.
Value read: 16; mL
